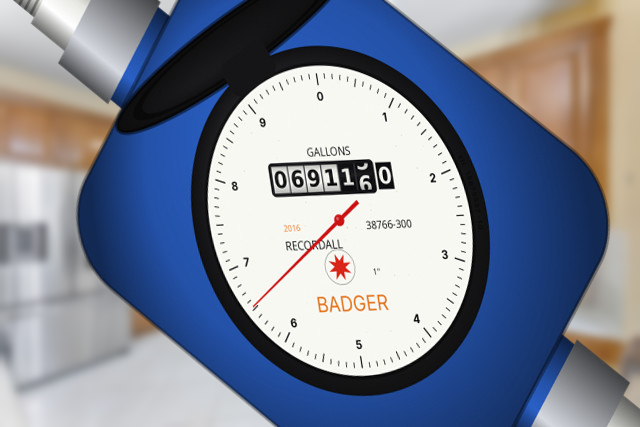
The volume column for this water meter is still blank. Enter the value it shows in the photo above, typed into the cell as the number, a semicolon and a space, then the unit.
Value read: 691156.5; gal
